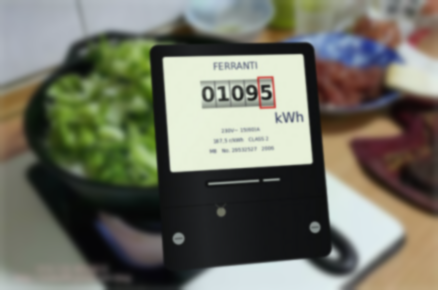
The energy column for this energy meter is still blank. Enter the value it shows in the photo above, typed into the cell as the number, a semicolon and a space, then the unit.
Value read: 109.5; kWh
